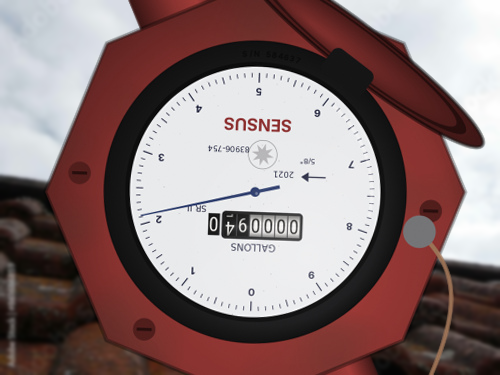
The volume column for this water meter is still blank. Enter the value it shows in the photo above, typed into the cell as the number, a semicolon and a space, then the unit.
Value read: 942.1; gal
